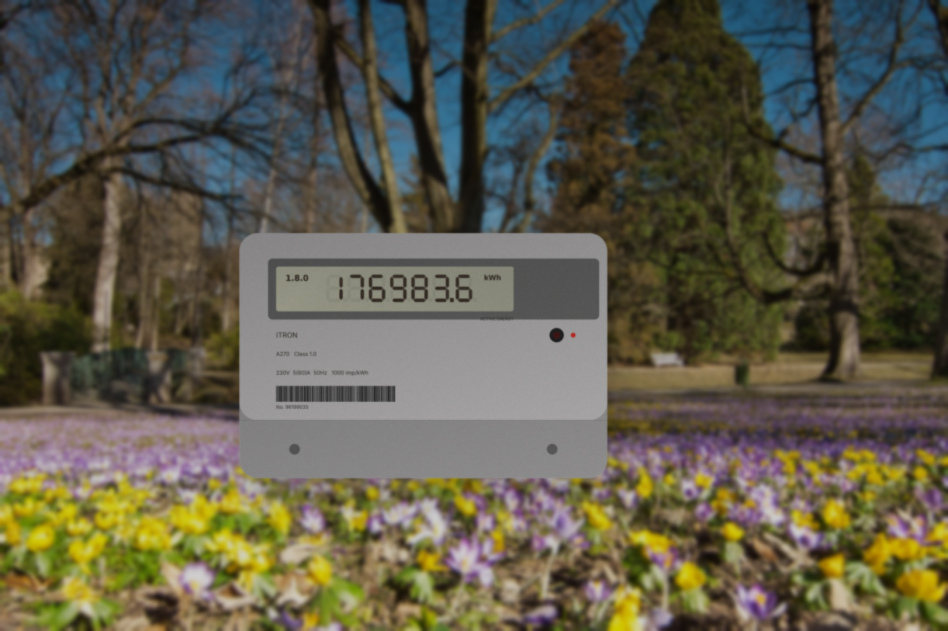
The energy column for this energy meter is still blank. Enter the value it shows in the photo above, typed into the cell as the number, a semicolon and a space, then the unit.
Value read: 176983.6; kWh
